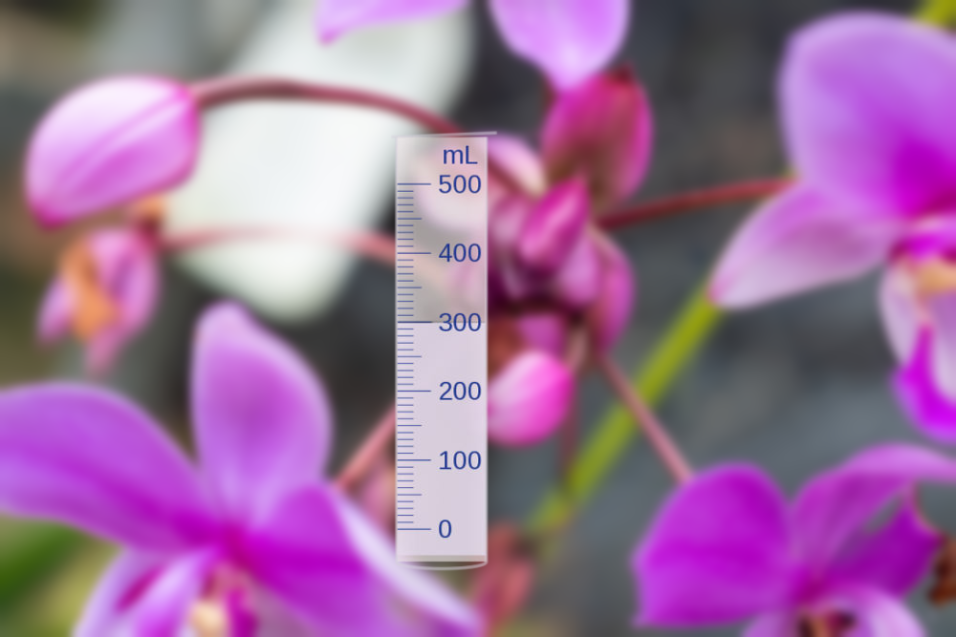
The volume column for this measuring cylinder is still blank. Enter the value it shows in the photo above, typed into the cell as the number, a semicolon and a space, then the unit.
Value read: 300; mL
